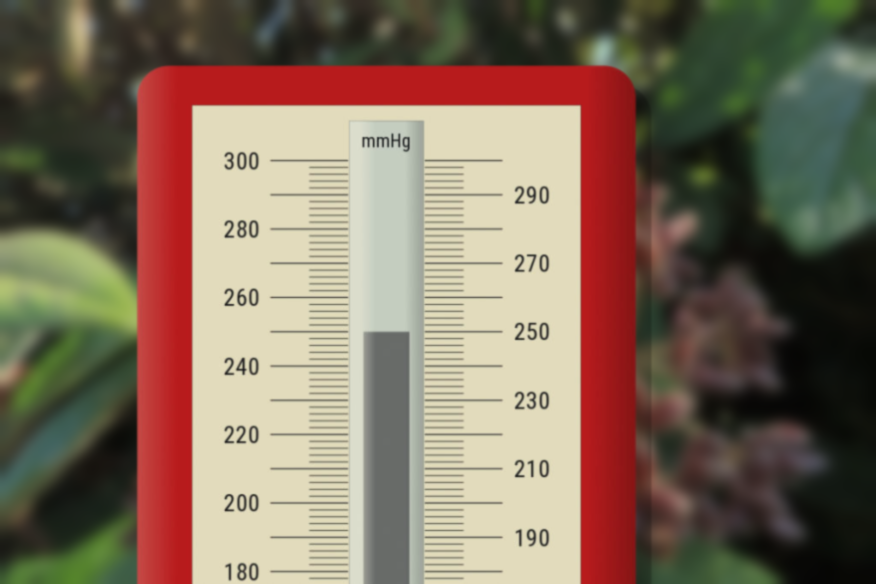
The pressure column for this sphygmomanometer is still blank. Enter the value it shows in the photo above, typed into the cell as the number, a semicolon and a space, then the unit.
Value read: 250; mmHg
